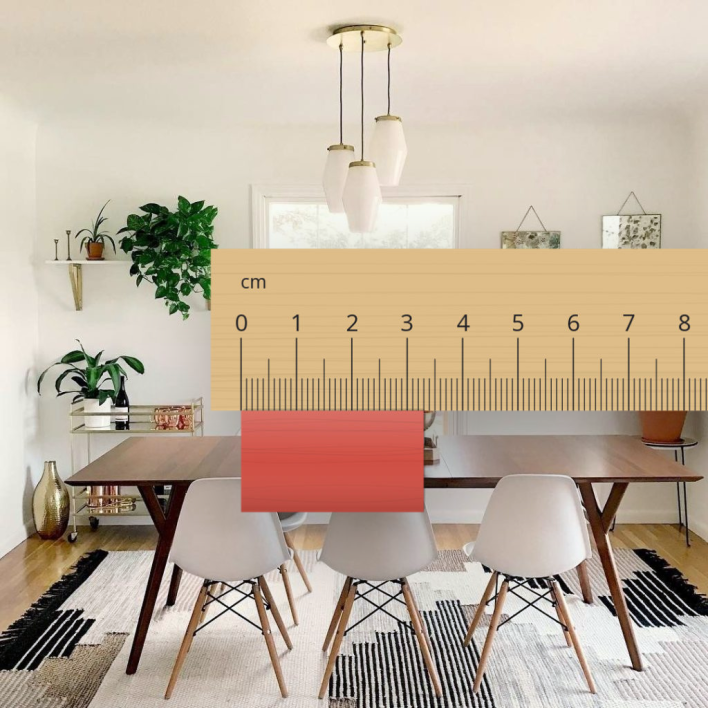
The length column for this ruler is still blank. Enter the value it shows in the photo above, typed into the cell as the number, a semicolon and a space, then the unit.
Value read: 3.3; cm
